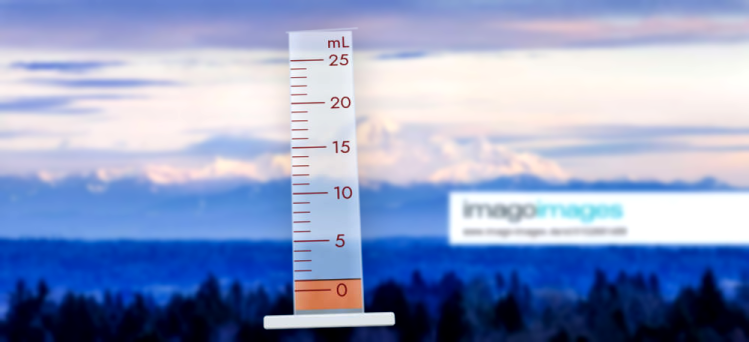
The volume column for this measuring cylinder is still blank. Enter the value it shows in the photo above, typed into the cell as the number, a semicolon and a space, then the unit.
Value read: 1; mL
